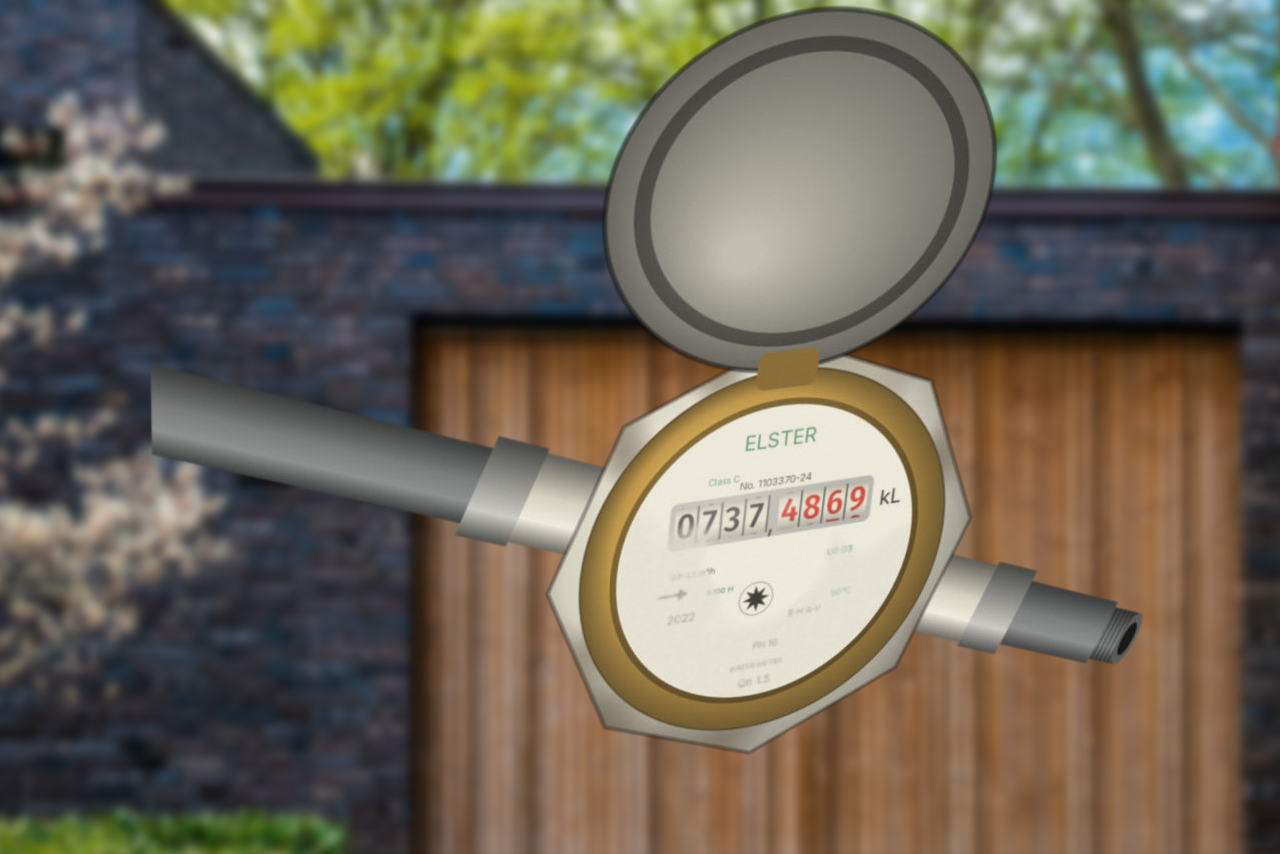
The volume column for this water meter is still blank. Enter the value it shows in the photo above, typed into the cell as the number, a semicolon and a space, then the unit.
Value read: 737.4869; kL
